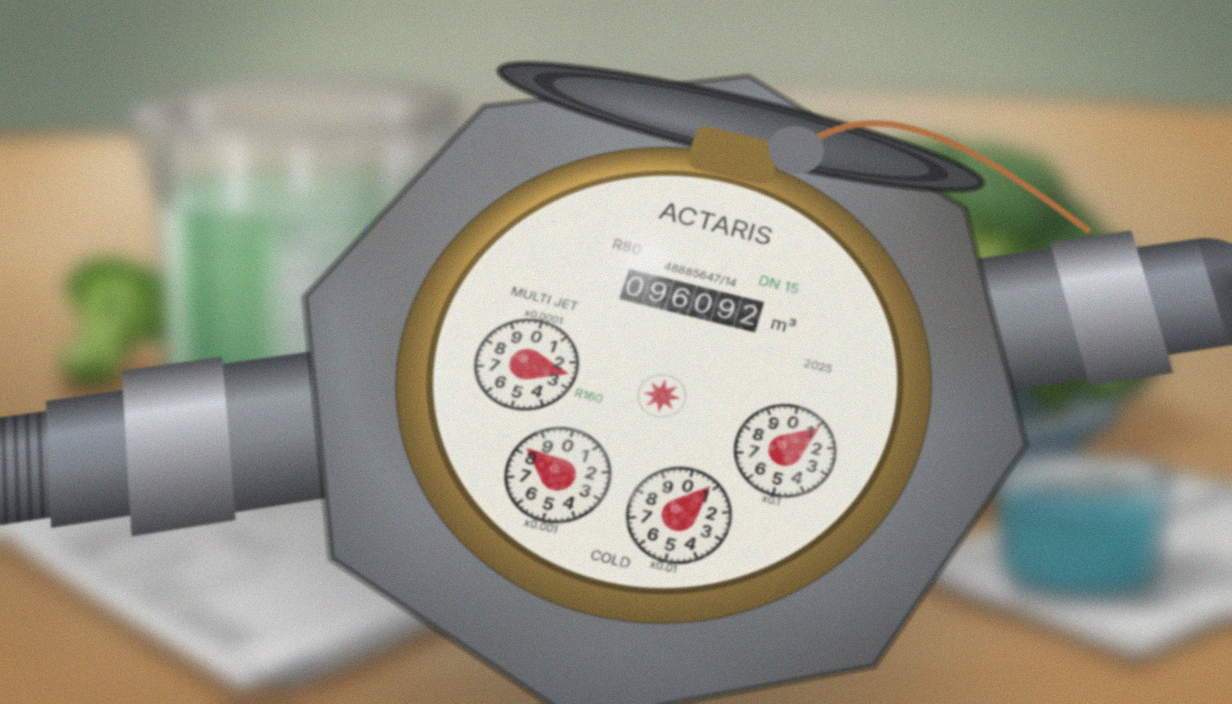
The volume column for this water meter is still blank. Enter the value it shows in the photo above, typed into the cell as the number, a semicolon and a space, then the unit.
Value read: 96092.1082; m³
